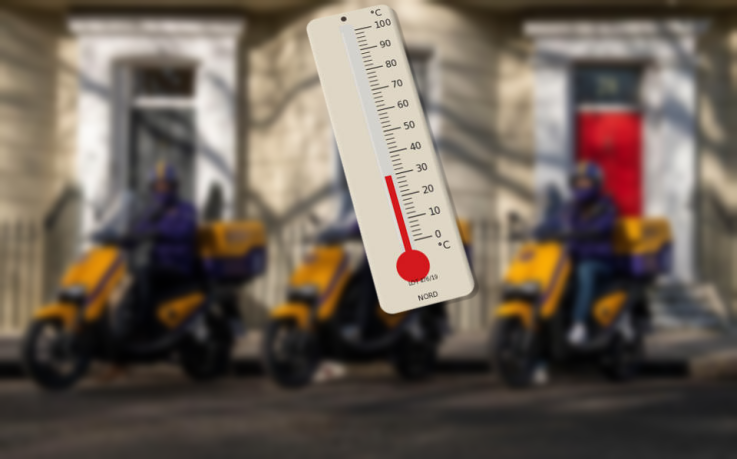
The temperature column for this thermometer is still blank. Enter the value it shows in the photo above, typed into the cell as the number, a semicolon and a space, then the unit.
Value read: 30; °C
